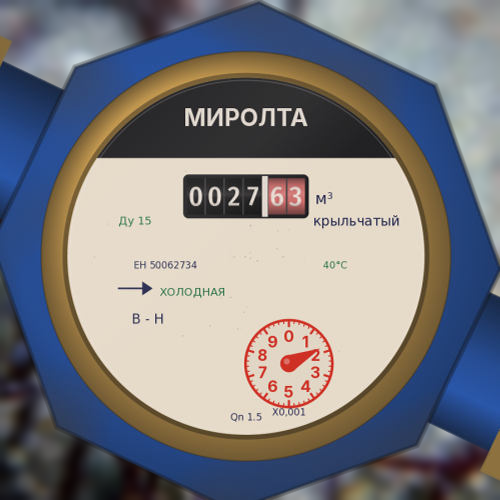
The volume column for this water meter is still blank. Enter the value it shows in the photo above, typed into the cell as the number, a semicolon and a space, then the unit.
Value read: 27.631; m³
